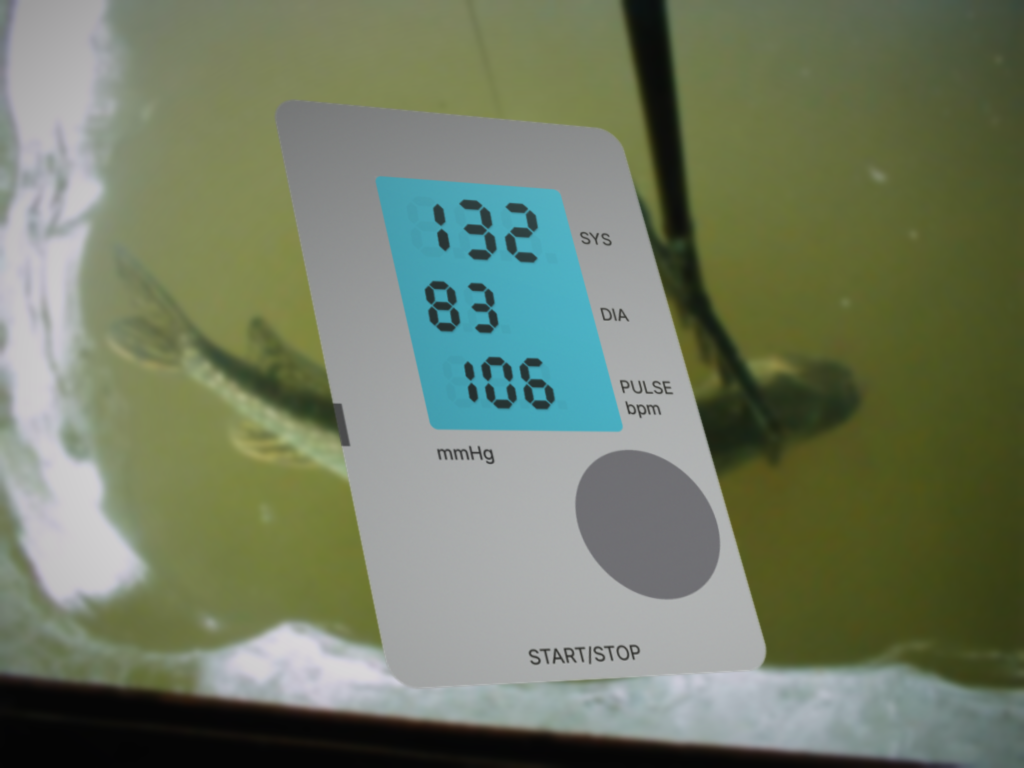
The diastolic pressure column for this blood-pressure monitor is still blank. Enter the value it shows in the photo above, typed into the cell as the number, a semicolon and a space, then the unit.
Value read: 83; mmHg
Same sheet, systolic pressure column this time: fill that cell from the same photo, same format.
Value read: 132; mmHg
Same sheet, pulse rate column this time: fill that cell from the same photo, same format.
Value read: 106; bpm
